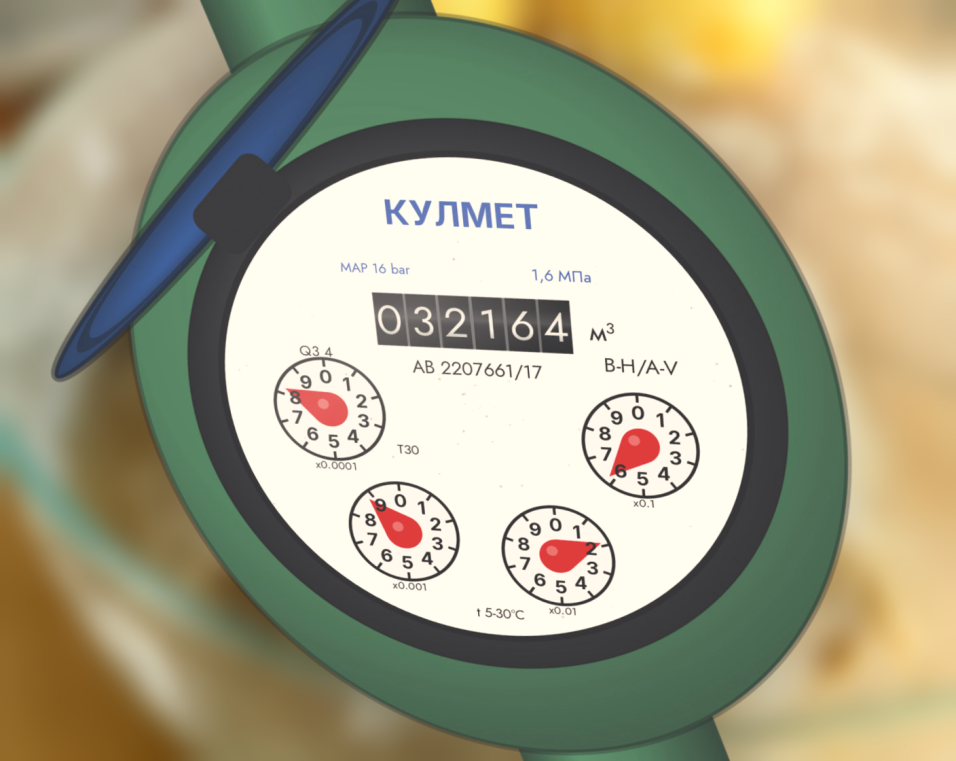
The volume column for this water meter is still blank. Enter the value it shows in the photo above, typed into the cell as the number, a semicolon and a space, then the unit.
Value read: 32164.6188; m³
